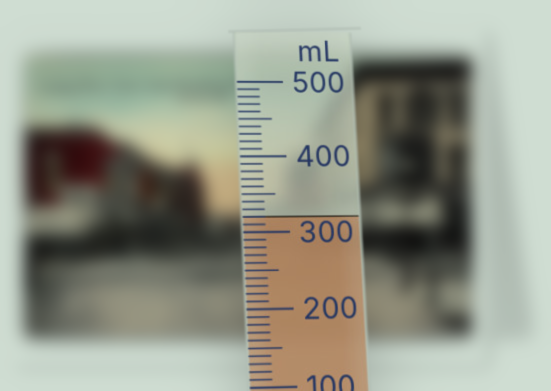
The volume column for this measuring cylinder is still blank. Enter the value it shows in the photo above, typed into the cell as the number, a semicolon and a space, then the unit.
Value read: 320; mL
